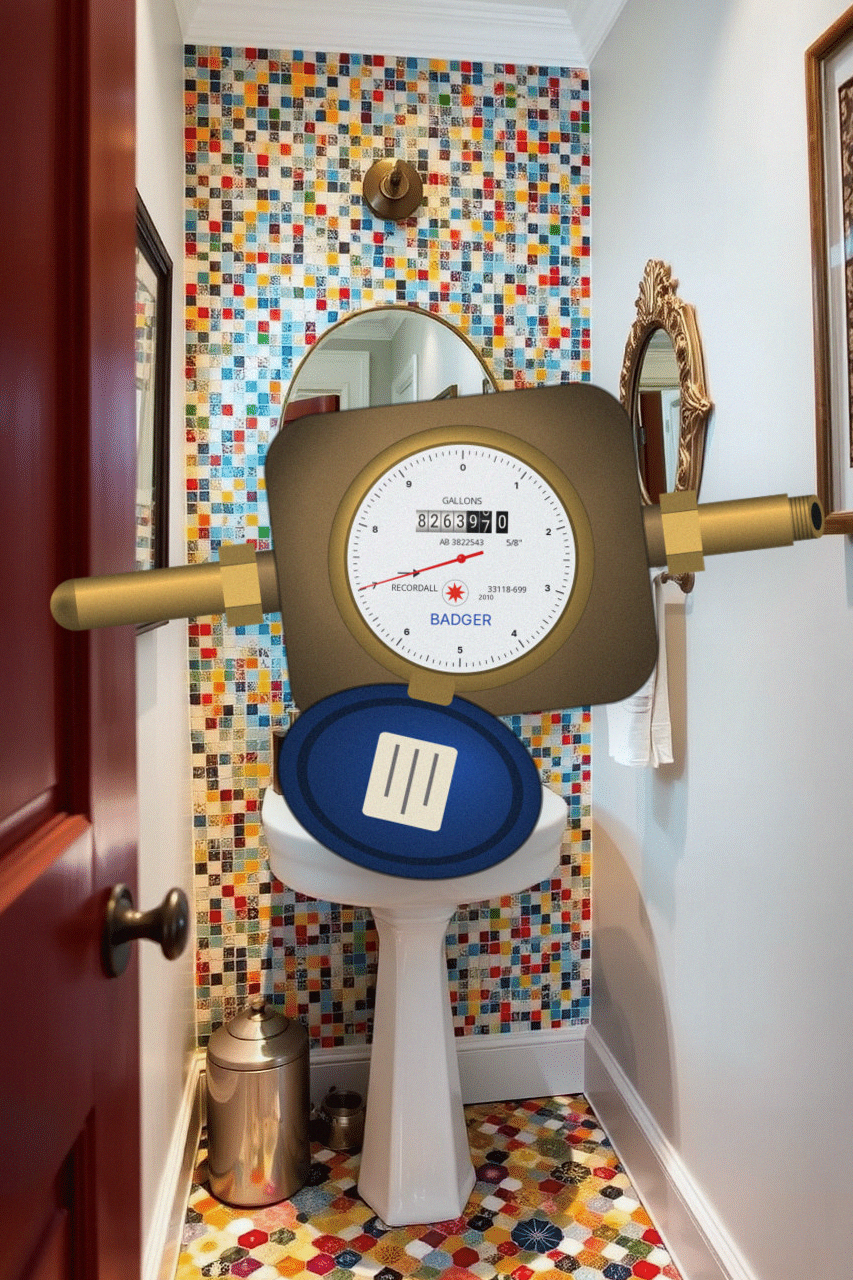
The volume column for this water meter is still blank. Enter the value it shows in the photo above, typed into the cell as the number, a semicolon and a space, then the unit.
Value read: 8263967.0; gal
